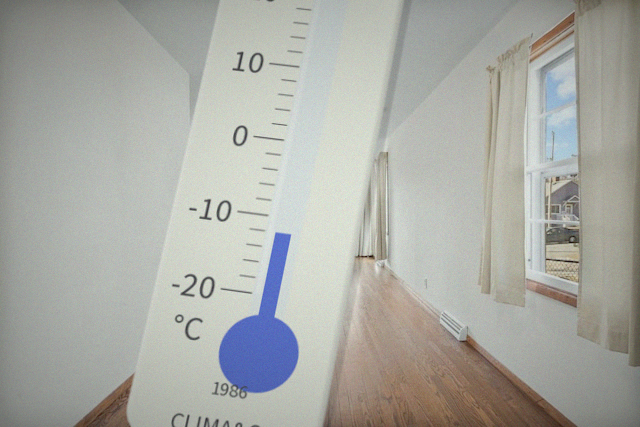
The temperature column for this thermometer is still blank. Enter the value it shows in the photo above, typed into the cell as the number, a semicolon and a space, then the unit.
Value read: -12; °C
